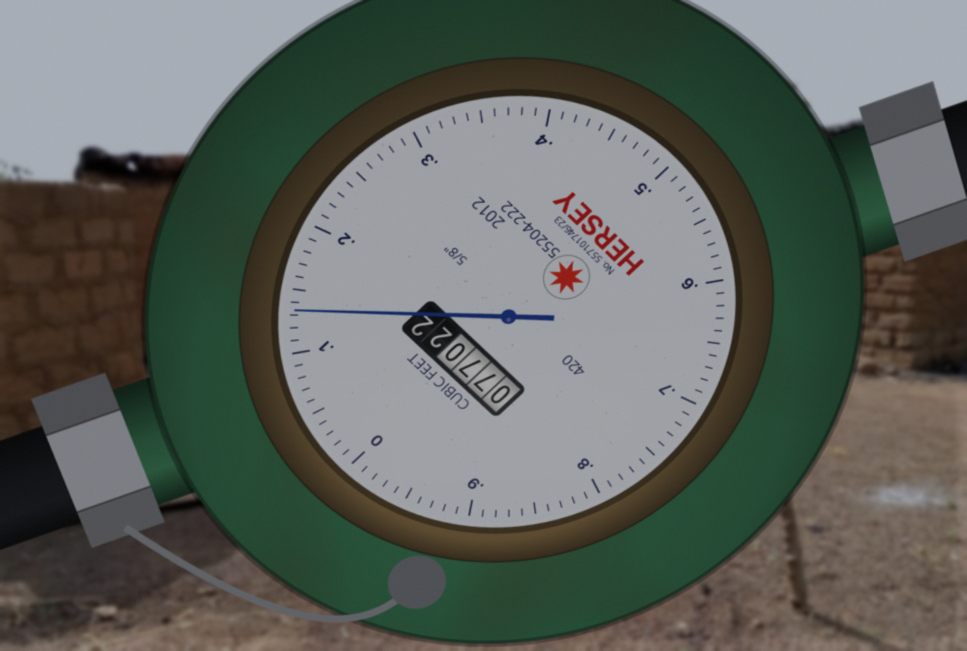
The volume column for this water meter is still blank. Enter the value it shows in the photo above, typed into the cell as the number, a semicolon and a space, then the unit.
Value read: 77022.13; ft³
